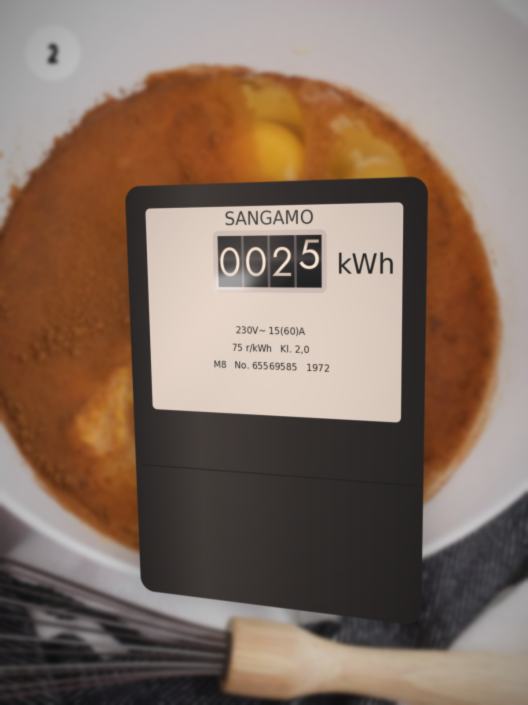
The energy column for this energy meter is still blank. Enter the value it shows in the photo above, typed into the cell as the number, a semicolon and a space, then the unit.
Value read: 25; kWh
